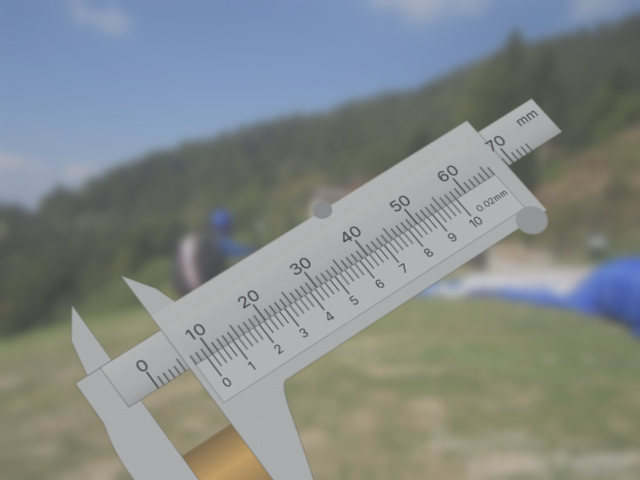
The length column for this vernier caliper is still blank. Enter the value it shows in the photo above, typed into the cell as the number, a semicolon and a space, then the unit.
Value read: 9.0; mm
